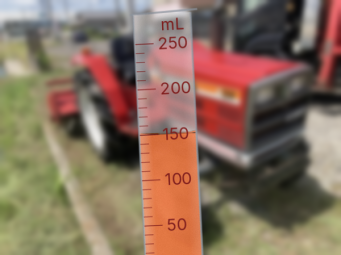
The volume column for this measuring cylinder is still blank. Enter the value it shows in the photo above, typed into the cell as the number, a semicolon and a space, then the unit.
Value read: 150; mL
